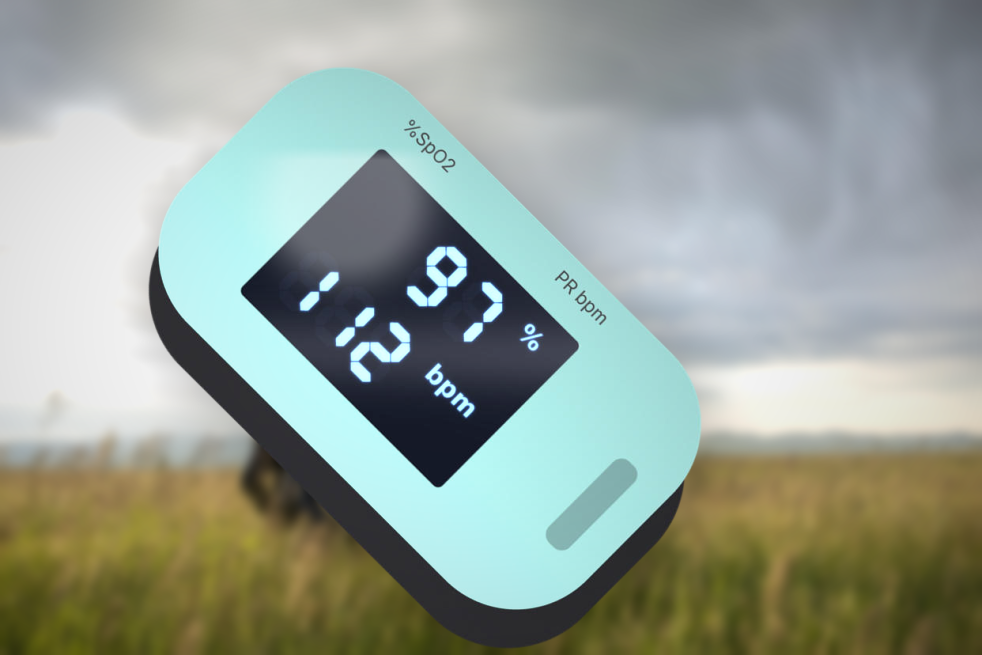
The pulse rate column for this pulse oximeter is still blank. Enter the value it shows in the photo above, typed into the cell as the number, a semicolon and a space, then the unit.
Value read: 112; bpm
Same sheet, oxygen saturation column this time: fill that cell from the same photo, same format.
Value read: 97; %
